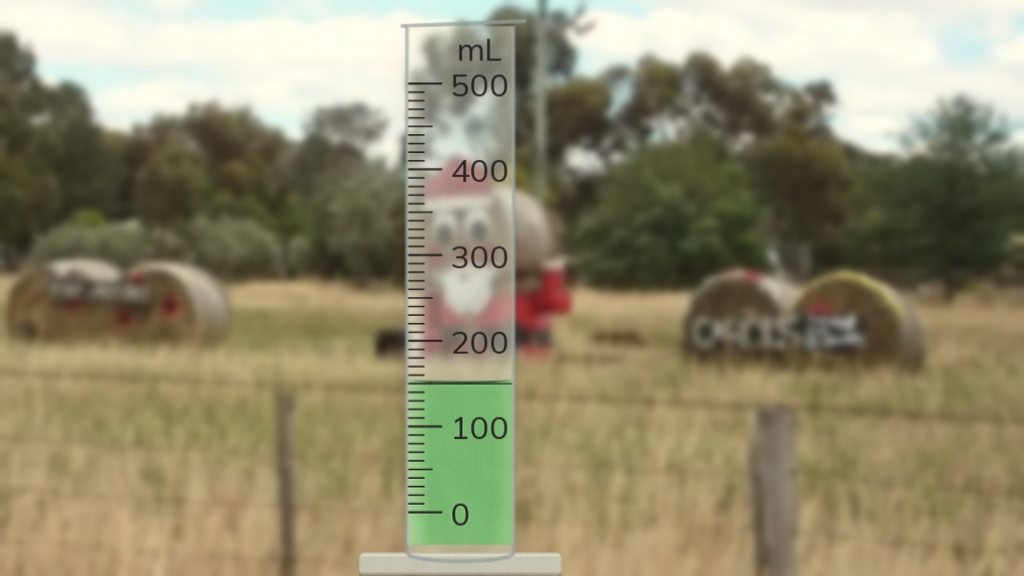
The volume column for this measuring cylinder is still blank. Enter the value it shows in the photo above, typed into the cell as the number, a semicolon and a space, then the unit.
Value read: 150; mL
